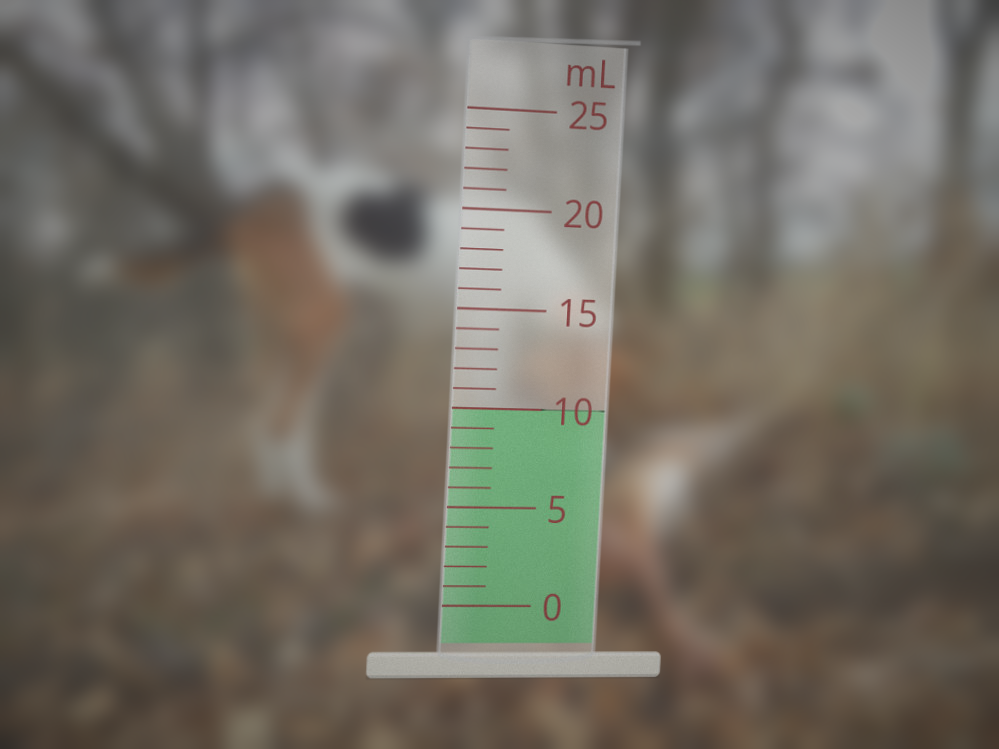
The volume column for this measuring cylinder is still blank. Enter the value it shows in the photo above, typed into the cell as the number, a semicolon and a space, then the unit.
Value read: 10; mL
